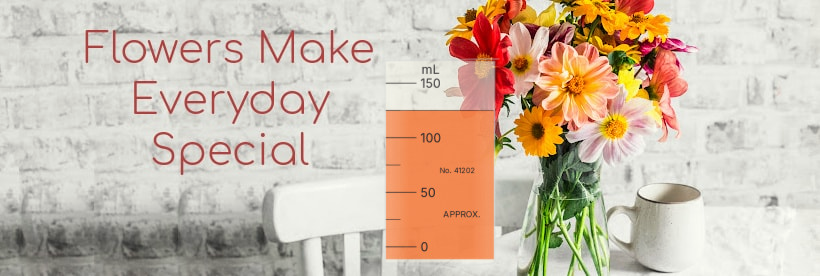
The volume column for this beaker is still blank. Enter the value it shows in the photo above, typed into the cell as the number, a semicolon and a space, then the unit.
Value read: 125; mL
